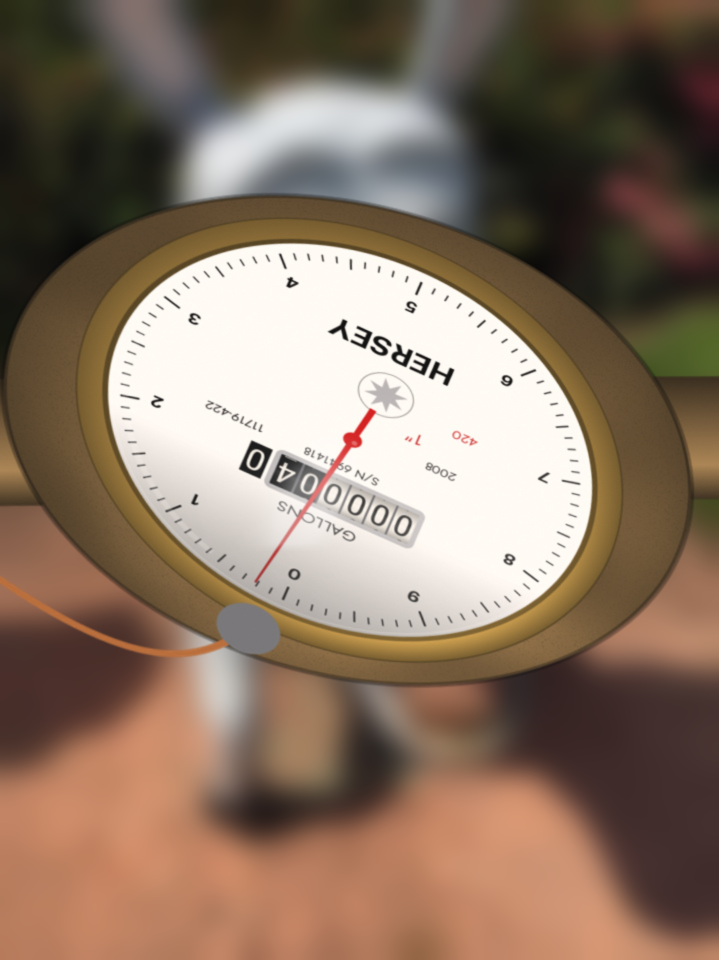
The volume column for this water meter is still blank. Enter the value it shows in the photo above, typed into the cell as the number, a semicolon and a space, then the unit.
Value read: 40.2; gal
